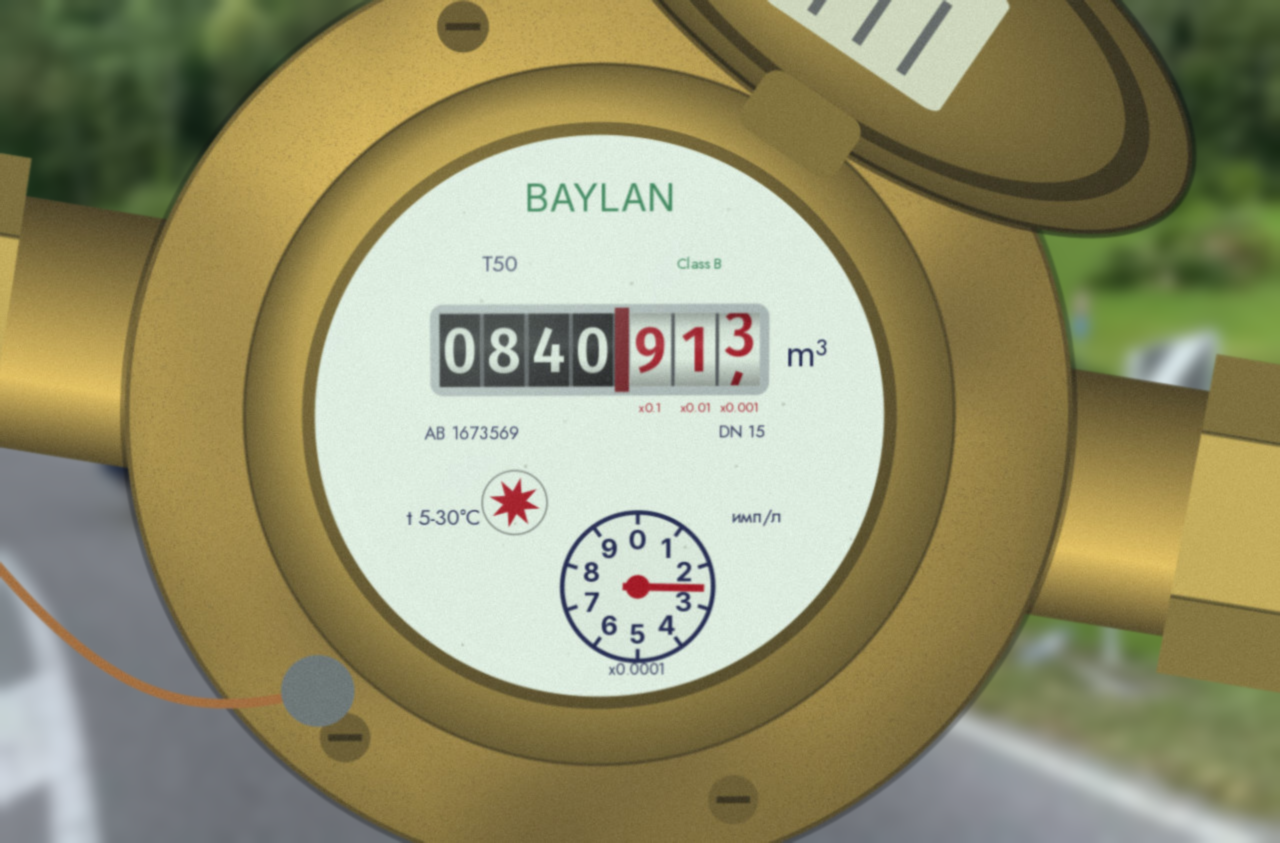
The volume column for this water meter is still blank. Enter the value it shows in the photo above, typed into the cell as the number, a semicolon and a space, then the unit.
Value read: 840.9132; m³
